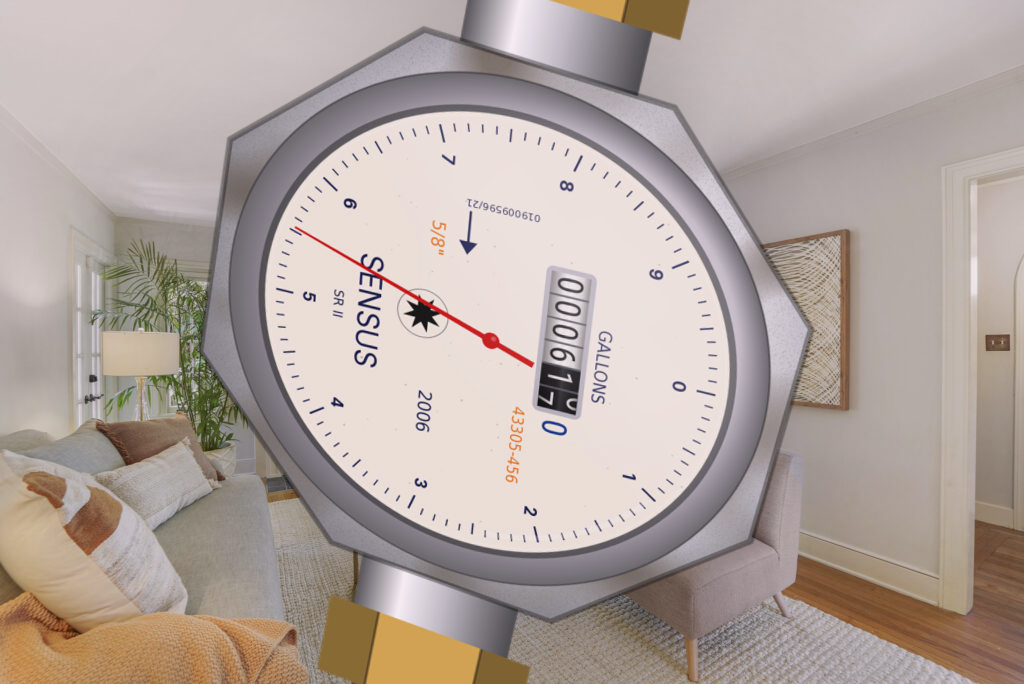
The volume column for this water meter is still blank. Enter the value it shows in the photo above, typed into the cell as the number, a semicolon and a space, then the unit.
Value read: 6165.5; gal
